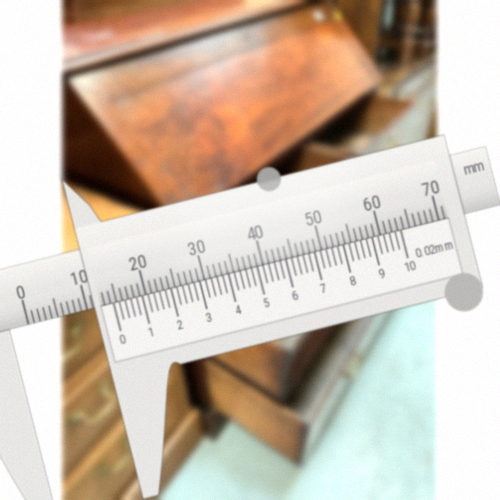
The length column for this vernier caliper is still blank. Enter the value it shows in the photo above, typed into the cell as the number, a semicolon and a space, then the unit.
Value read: 14.5; mm
